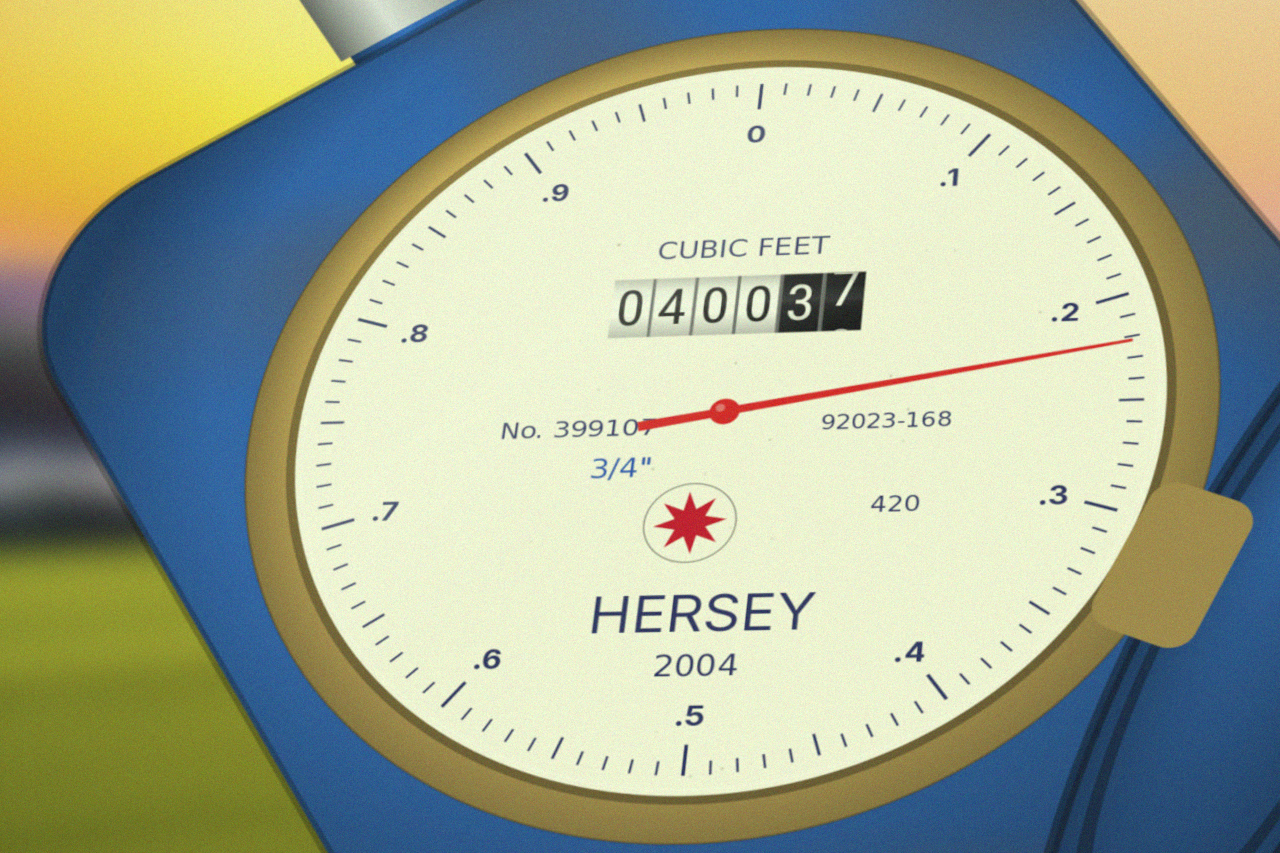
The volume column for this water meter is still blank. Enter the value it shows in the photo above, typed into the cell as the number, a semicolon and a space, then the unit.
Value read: 40037.22; ft³
